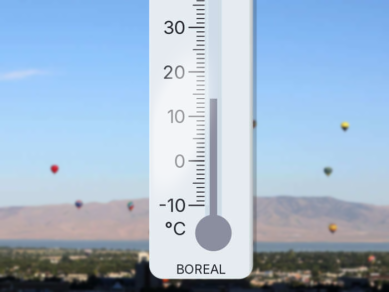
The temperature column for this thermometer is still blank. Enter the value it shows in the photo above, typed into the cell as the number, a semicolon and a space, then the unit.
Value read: 14; °C
